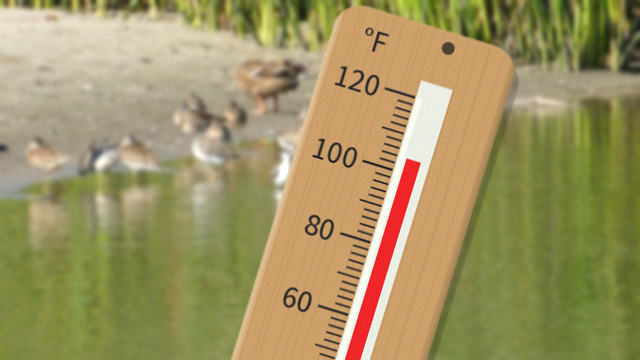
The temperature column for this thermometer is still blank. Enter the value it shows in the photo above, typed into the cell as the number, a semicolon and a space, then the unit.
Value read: 104; °F
